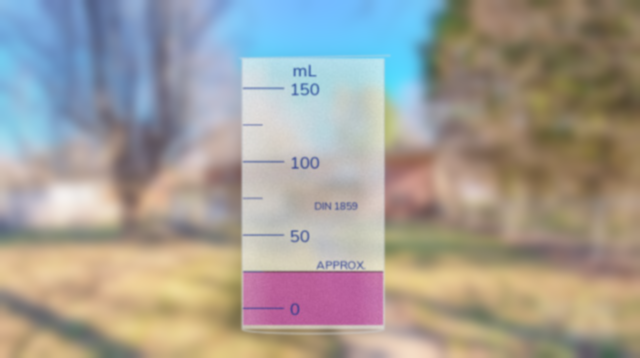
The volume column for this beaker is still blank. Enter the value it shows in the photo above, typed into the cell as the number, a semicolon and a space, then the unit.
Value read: 25; mL
